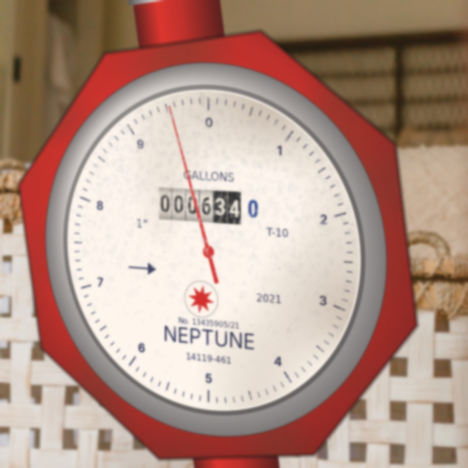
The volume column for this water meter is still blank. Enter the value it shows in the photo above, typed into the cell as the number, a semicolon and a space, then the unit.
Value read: 6339.5; gal
